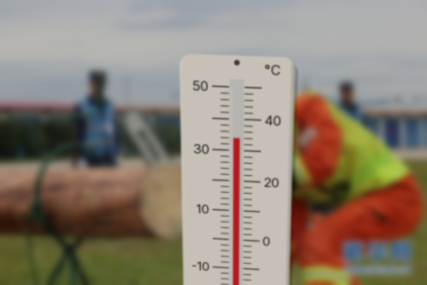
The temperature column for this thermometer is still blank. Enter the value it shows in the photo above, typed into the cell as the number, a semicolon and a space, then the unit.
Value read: 34; °C
